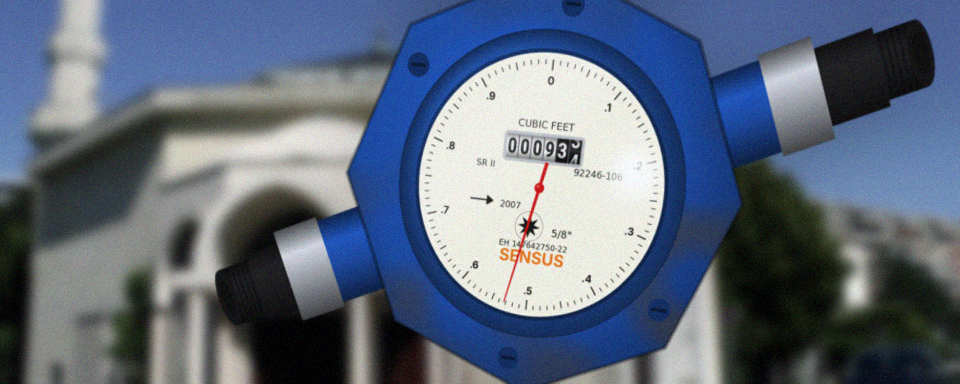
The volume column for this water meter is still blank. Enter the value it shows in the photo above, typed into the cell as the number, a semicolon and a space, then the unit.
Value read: 933.53; ft³
